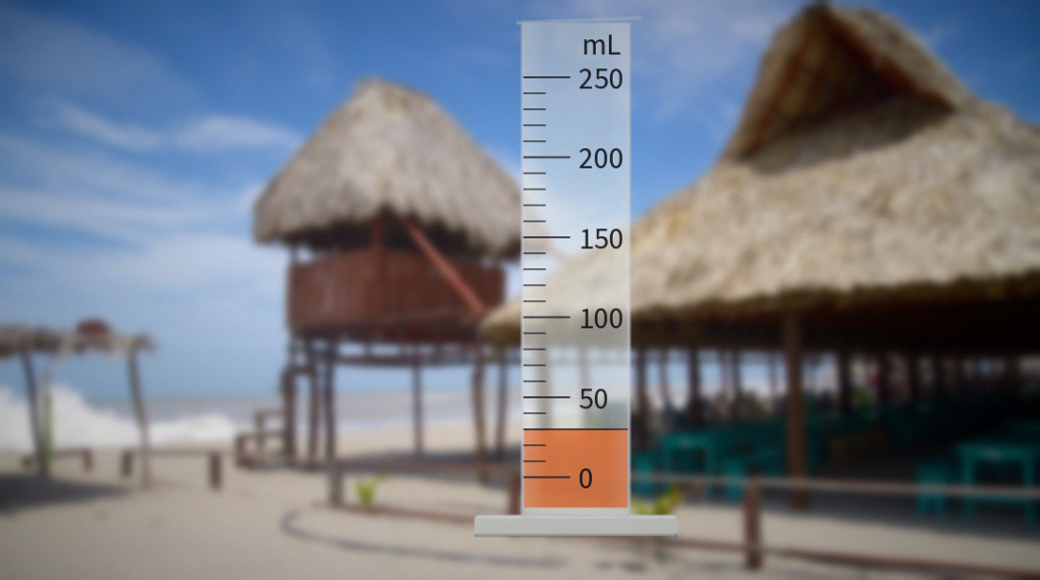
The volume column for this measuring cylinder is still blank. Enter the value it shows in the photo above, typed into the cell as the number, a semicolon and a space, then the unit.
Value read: 30; mL
